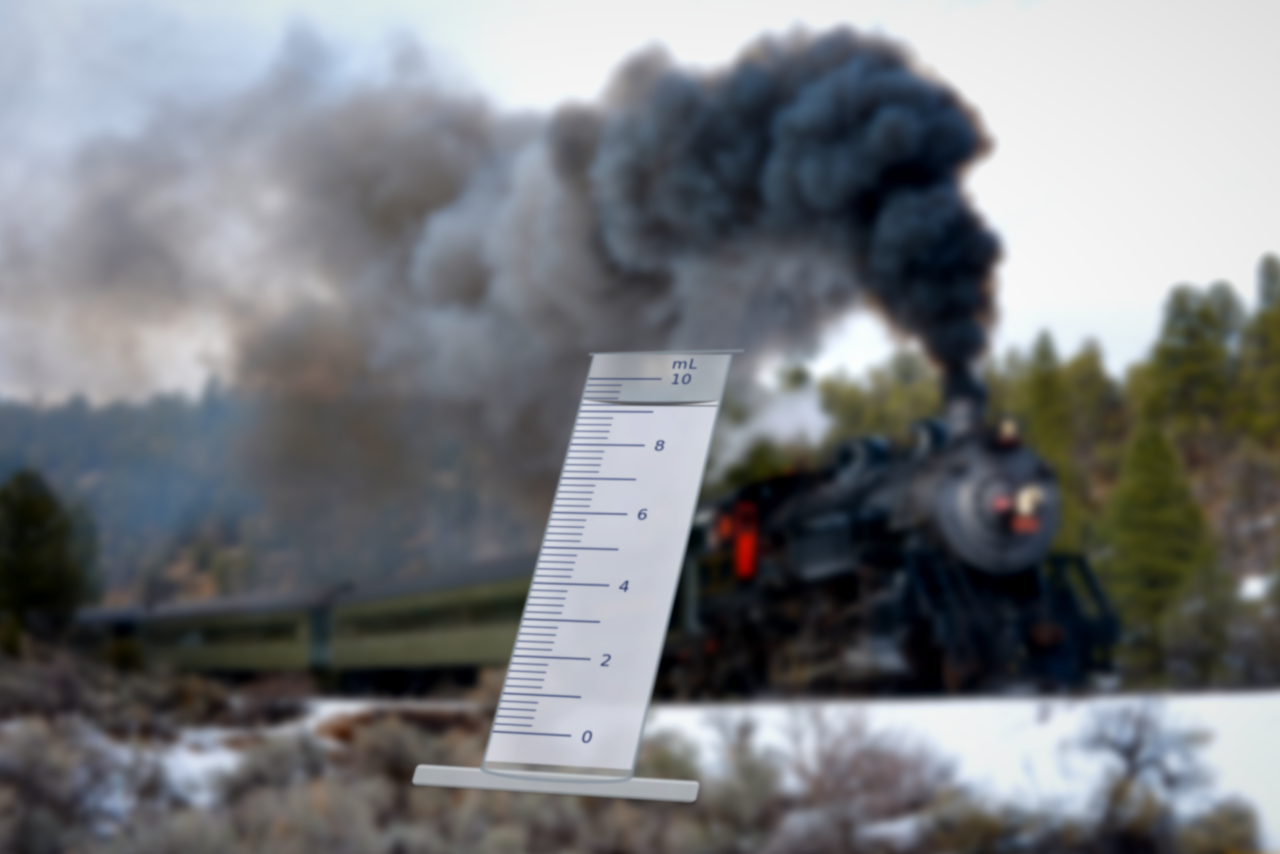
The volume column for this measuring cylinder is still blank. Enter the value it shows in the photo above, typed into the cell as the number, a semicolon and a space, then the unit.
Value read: 9.2; mL
